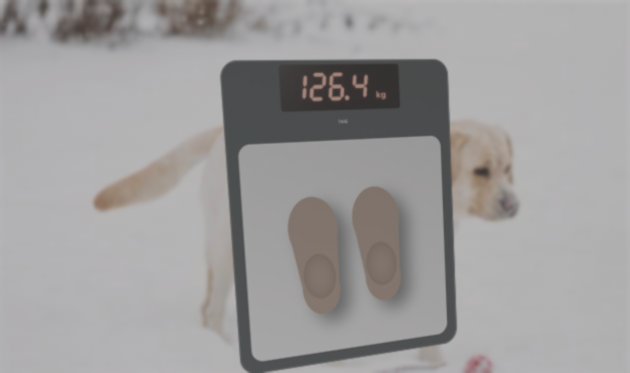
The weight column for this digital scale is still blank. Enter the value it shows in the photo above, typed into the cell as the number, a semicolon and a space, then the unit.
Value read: 126.4; kg
